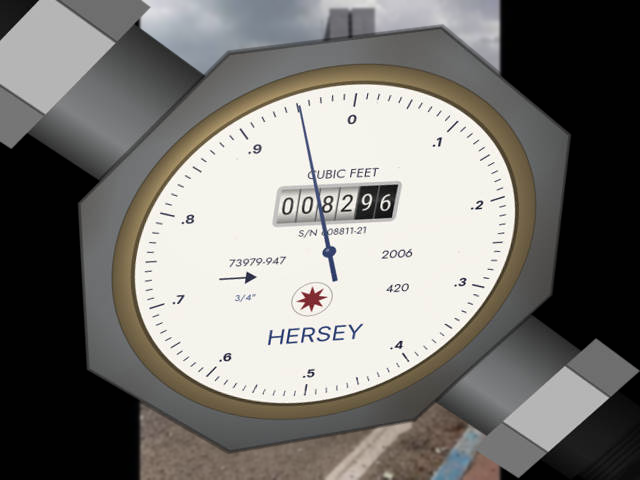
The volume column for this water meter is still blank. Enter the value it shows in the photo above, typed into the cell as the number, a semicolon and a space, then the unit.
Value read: 8295.95; ft³
